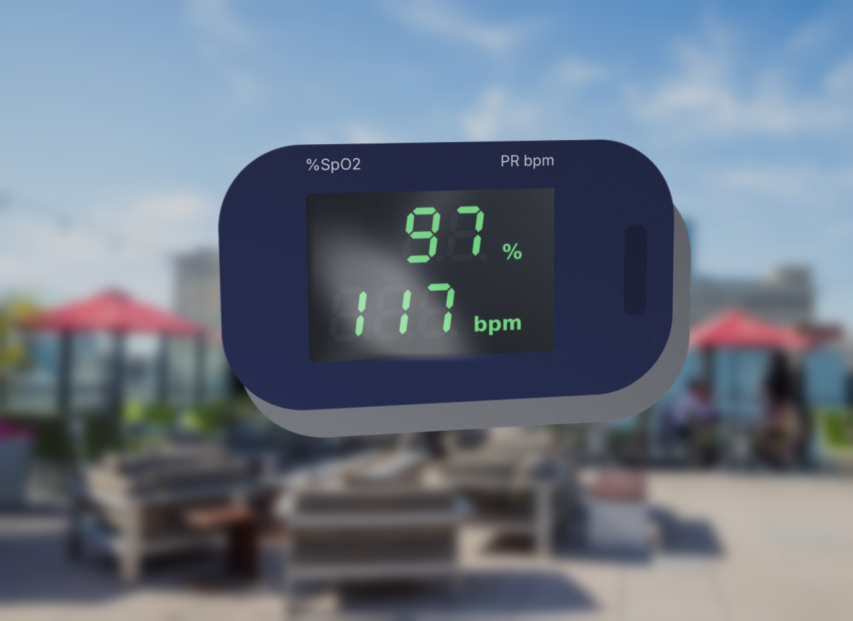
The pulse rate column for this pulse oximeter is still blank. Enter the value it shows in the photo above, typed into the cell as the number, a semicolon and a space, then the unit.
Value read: 117; bpm
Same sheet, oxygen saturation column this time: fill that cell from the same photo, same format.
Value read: 97; %
